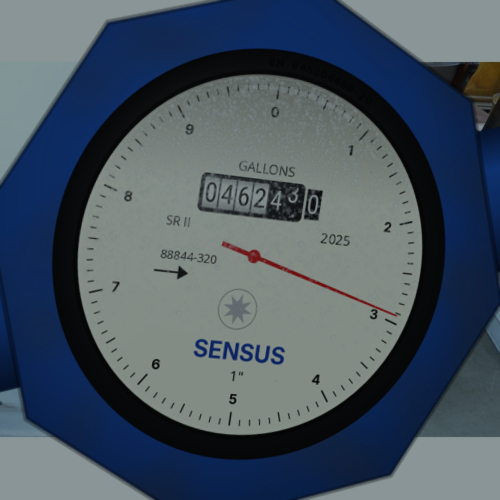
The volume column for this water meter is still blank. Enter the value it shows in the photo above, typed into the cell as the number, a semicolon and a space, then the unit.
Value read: 462432.9; gal
